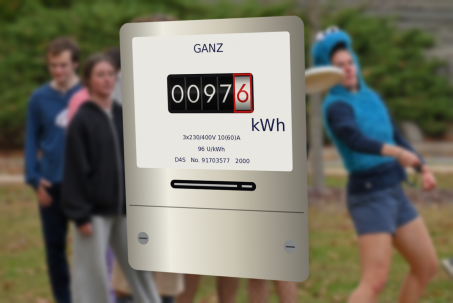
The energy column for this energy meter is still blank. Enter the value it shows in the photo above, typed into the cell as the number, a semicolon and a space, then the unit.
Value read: 97.6; kWh
